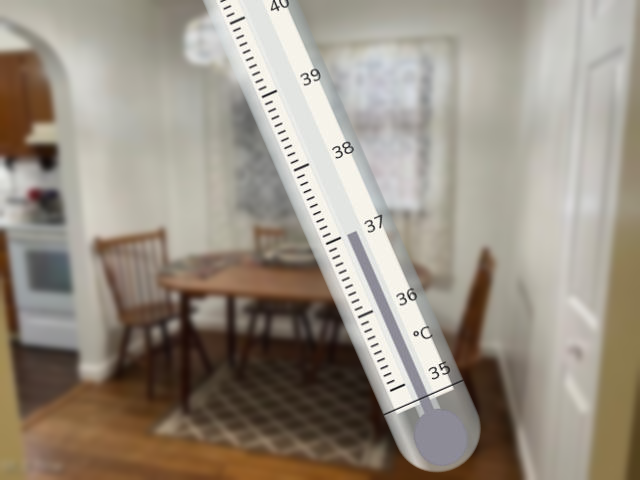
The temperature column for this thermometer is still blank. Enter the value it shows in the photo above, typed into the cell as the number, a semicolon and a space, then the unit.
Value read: 37; °C
